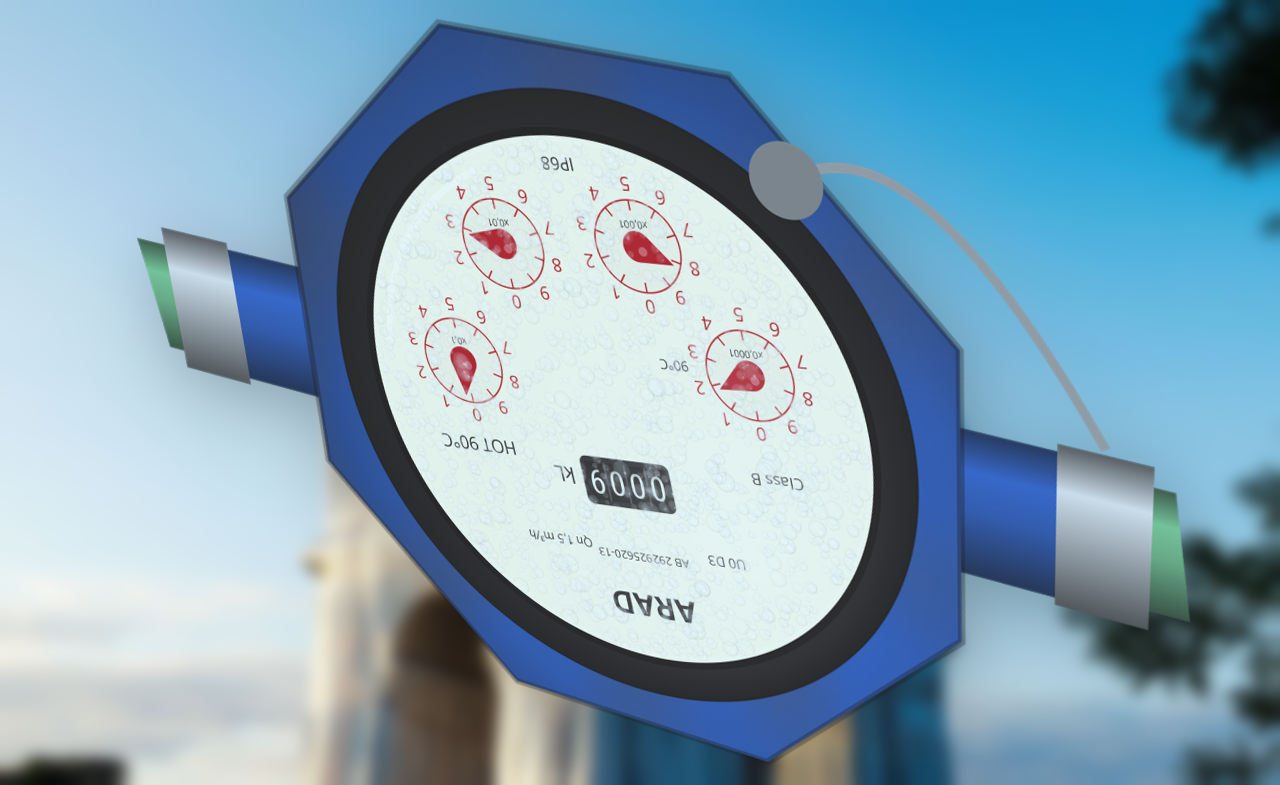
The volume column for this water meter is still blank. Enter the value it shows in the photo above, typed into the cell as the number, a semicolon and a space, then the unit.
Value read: 9.0281; kL
